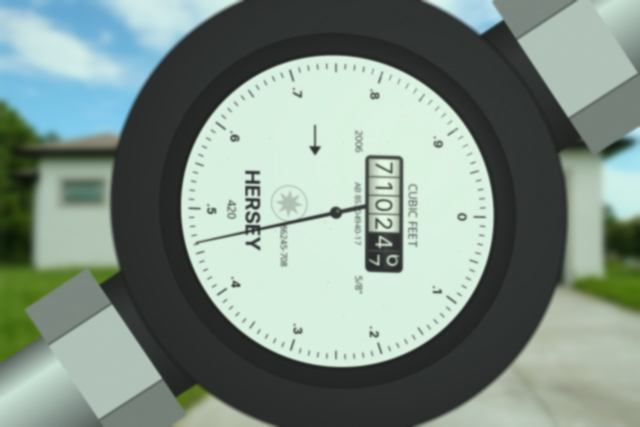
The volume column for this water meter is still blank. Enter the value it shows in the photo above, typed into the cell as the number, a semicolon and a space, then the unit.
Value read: 710246.46; ft³
